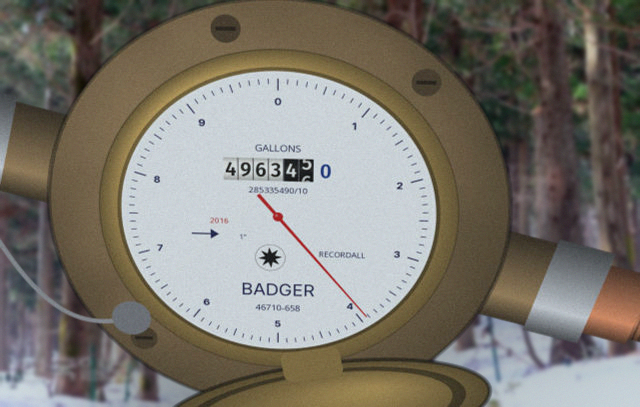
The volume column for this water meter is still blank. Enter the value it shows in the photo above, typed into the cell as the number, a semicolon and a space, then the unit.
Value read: 4963453.9; gal
